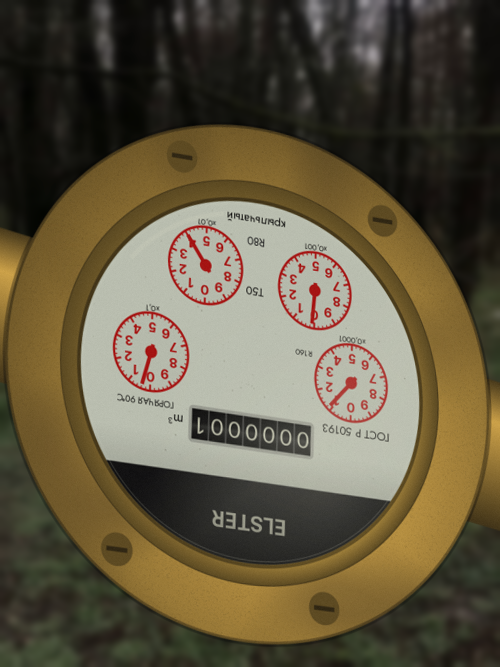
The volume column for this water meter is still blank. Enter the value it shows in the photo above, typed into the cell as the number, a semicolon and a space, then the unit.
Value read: 1.0401; m³
